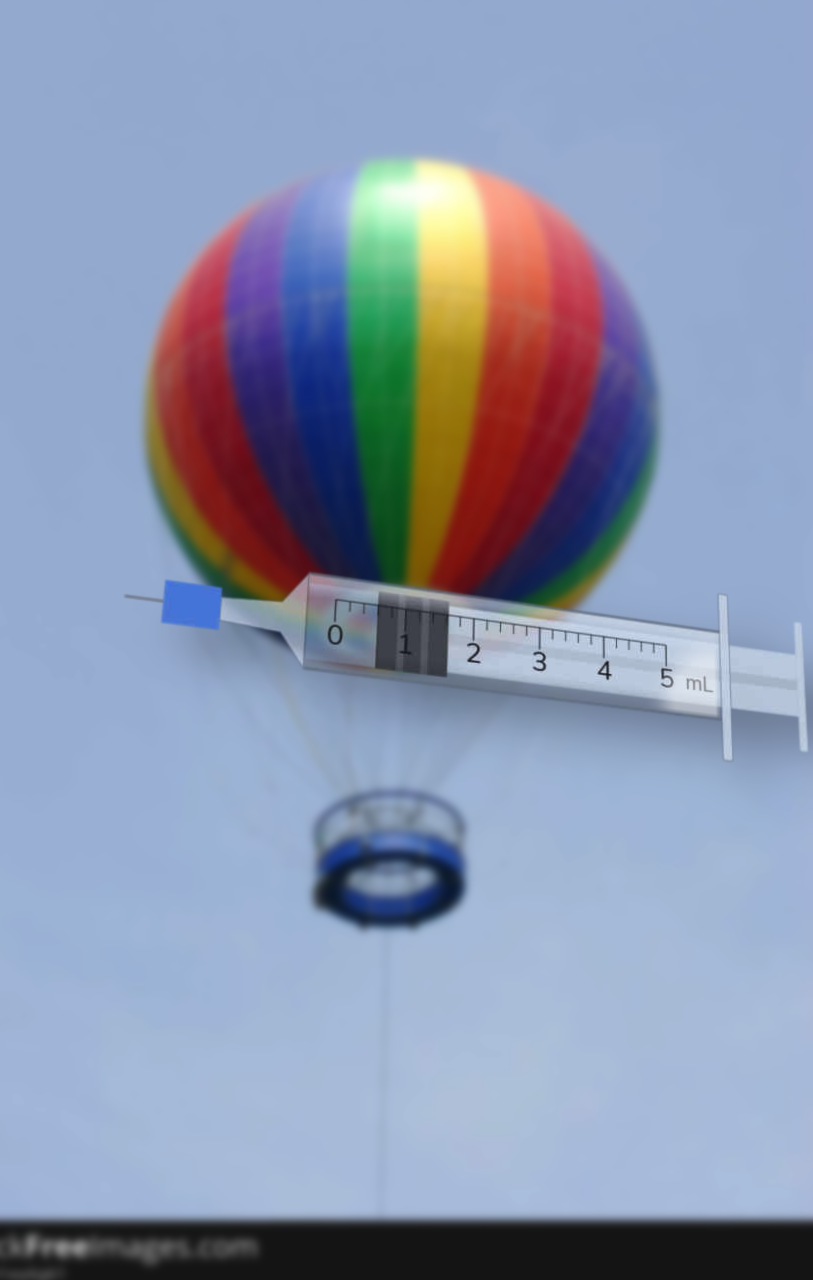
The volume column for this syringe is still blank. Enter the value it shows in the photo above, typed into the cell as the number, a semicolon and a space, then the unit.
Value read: 0.6; mL
